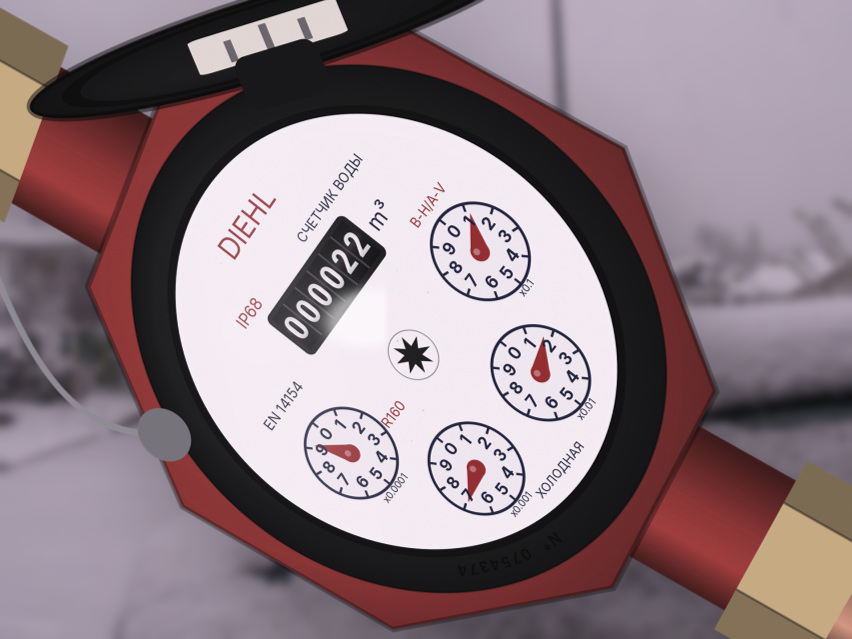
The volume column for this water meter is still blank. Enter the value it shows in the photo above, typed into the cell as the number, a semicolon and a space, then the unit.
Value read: 22.1169; m³
